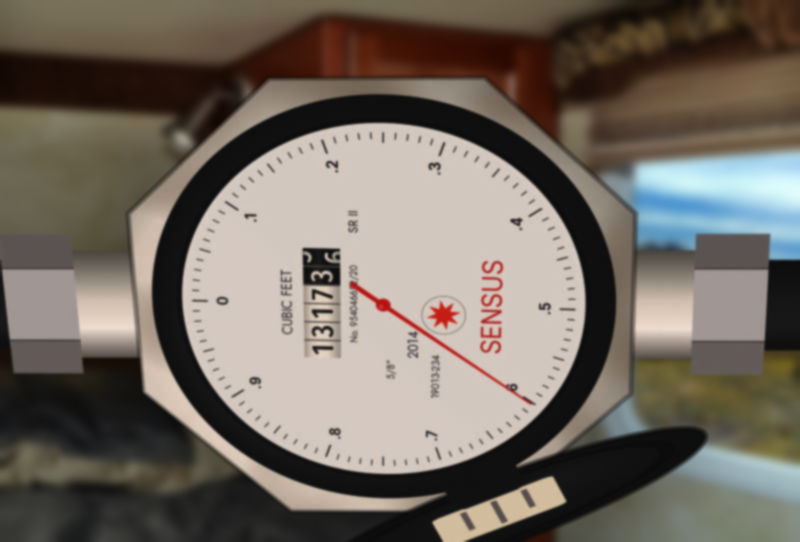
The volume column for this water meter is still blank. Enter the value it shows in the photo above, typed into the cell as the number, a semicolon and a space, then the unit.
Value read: 131735.60; ft³
